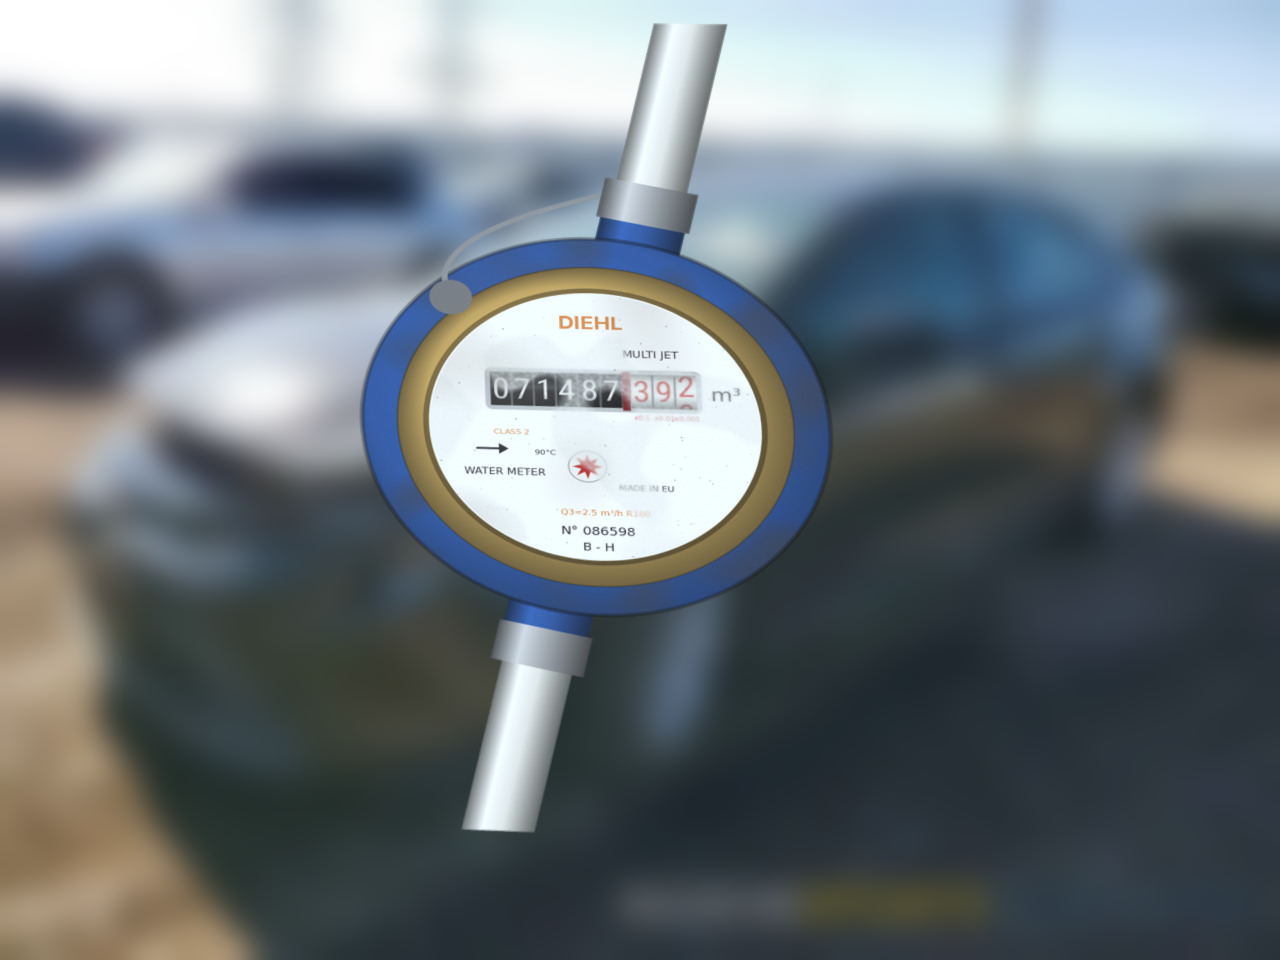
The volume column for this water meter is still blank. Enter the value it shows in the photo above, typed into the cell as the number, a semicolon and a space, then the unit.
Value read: 71487.392; m³
